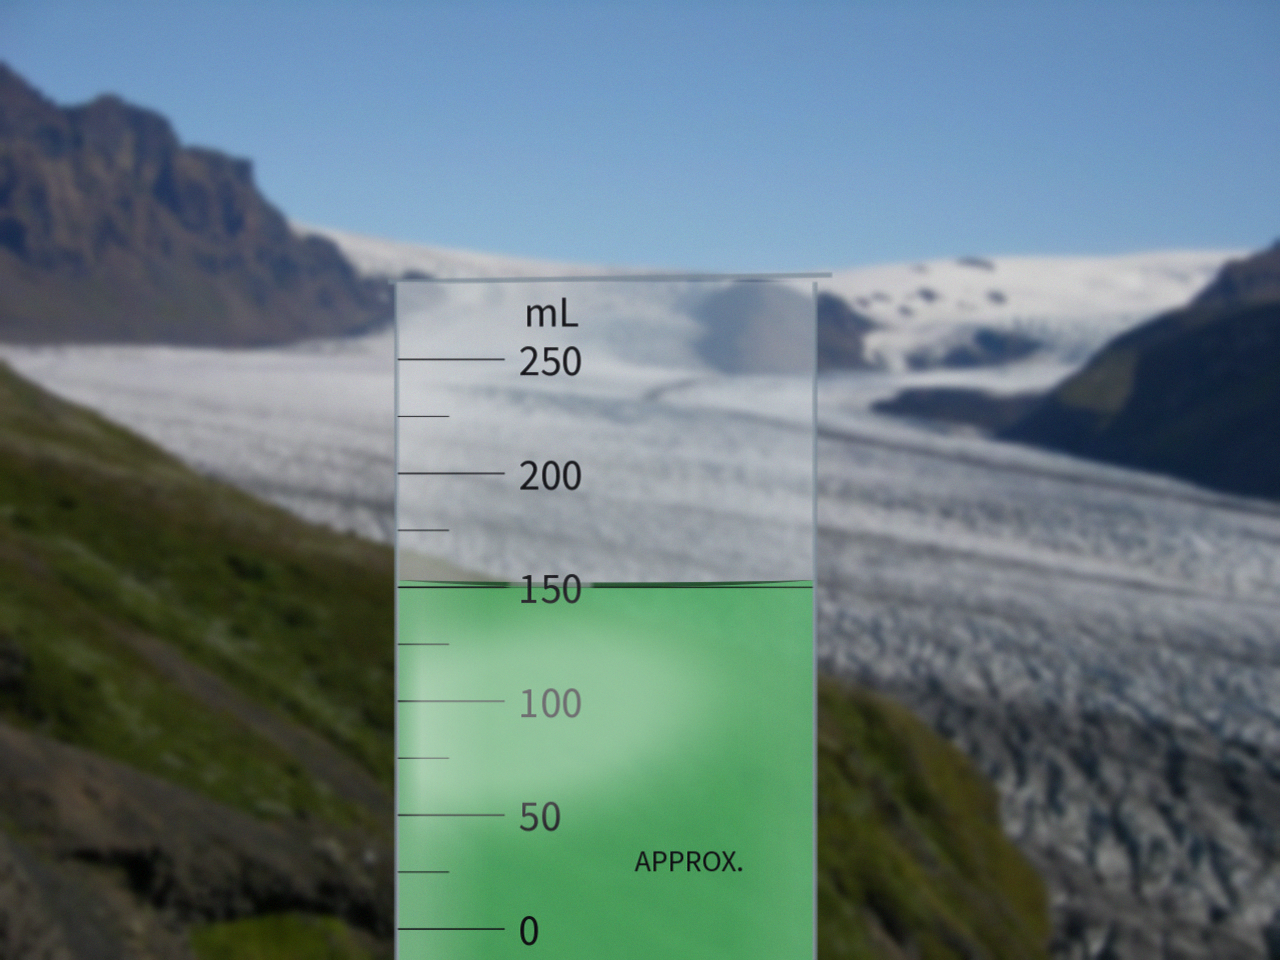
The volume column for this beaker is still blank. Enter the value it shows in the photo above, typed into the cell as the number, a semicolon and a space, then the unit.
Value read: 150; mL
